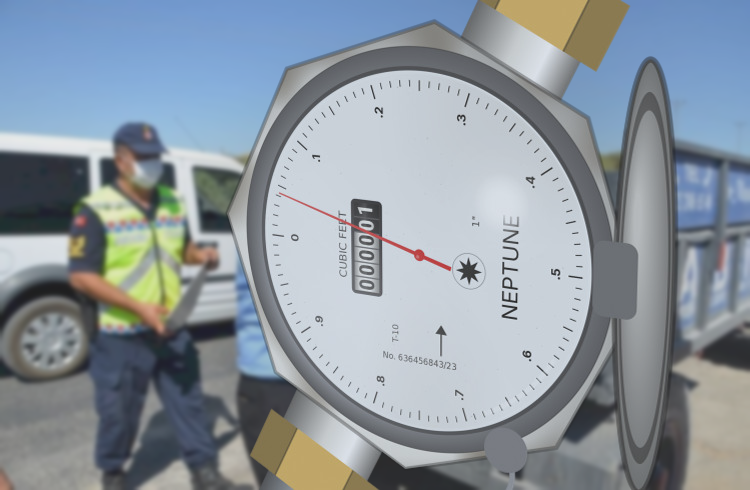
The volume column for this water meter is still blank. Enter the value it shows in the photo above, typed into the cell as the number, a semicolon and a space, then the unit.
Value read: 1.04; ft³
